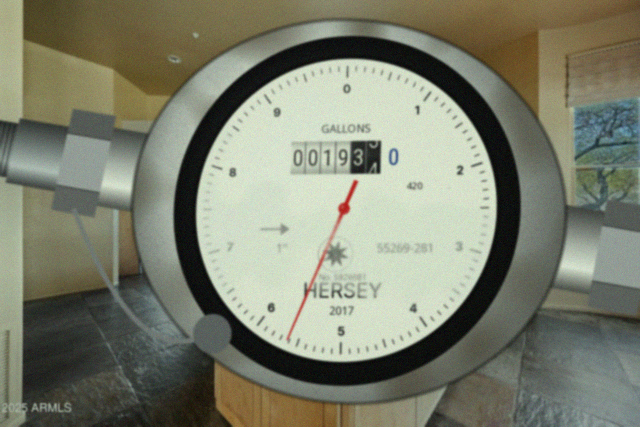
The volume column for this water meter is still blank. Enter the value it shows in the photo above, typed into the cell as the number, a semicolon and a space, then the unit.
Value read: 19335.6; gal
